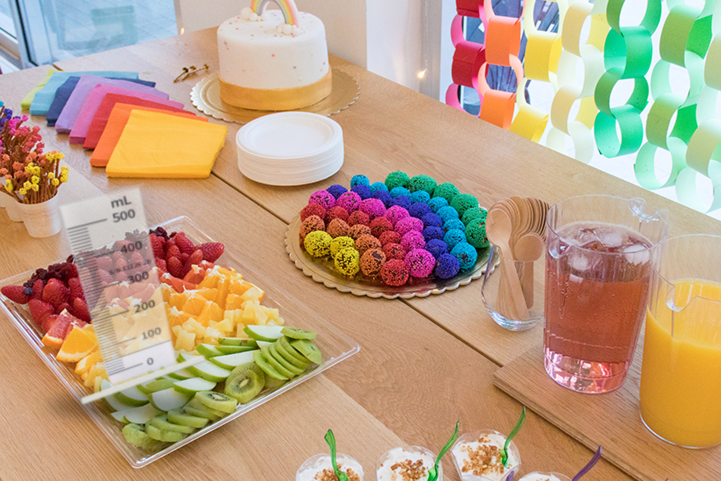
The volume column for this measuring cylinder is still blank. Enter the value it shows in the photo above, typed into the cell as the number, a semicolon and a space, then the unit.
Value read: 50; mL
